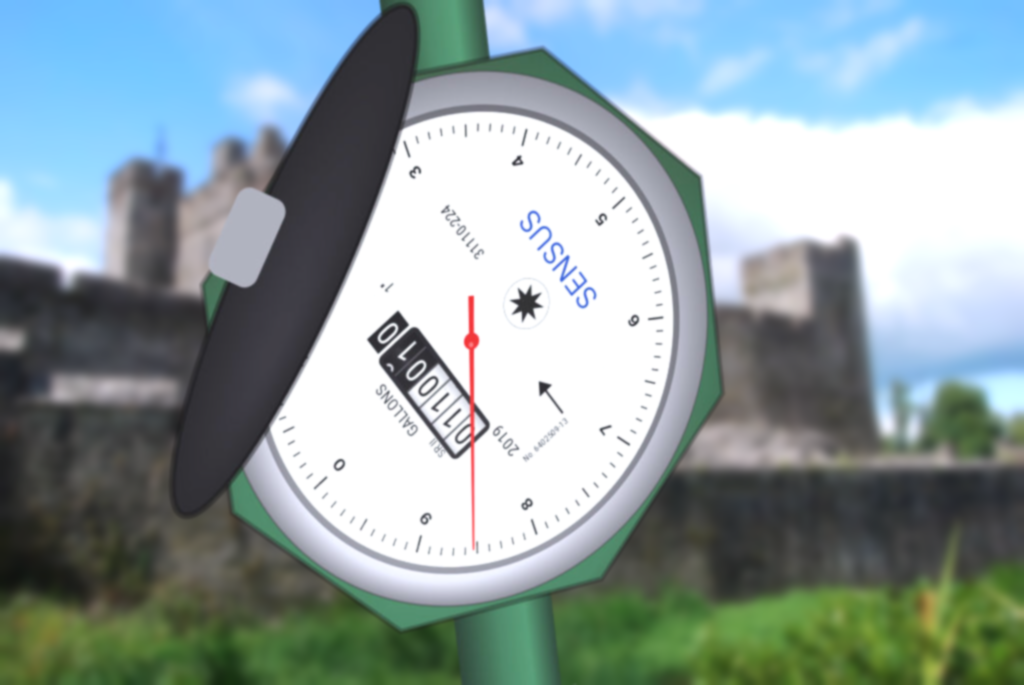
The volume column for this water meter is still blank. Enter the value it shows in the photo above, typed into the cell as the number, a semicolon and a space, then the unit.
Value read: 110008.5; gal
